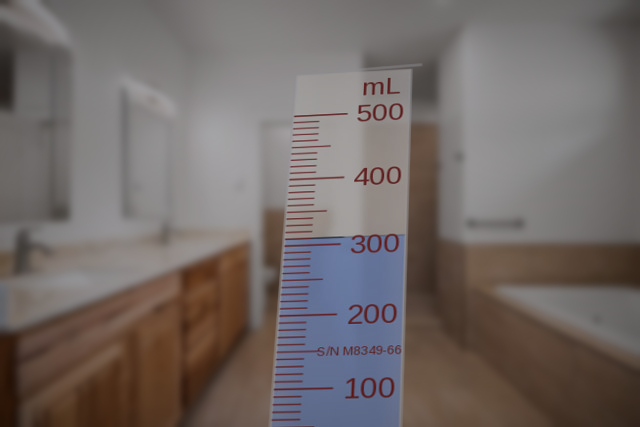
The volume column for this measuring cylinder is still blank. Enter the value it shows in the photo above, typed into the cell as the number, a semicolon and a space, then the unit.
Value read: 310; mL
